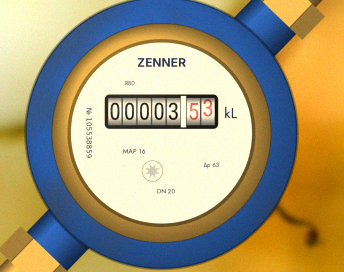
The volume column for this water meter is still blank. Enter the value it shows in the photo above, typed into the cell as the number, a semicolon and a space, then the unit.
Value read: 3.53; kL
